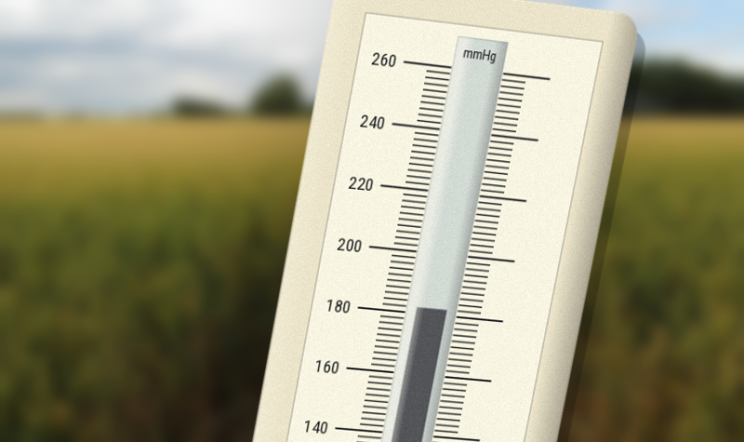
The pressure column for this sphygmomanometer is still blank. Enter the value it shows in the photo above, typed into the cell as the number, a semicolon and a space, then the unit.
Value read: 182; mmHg
